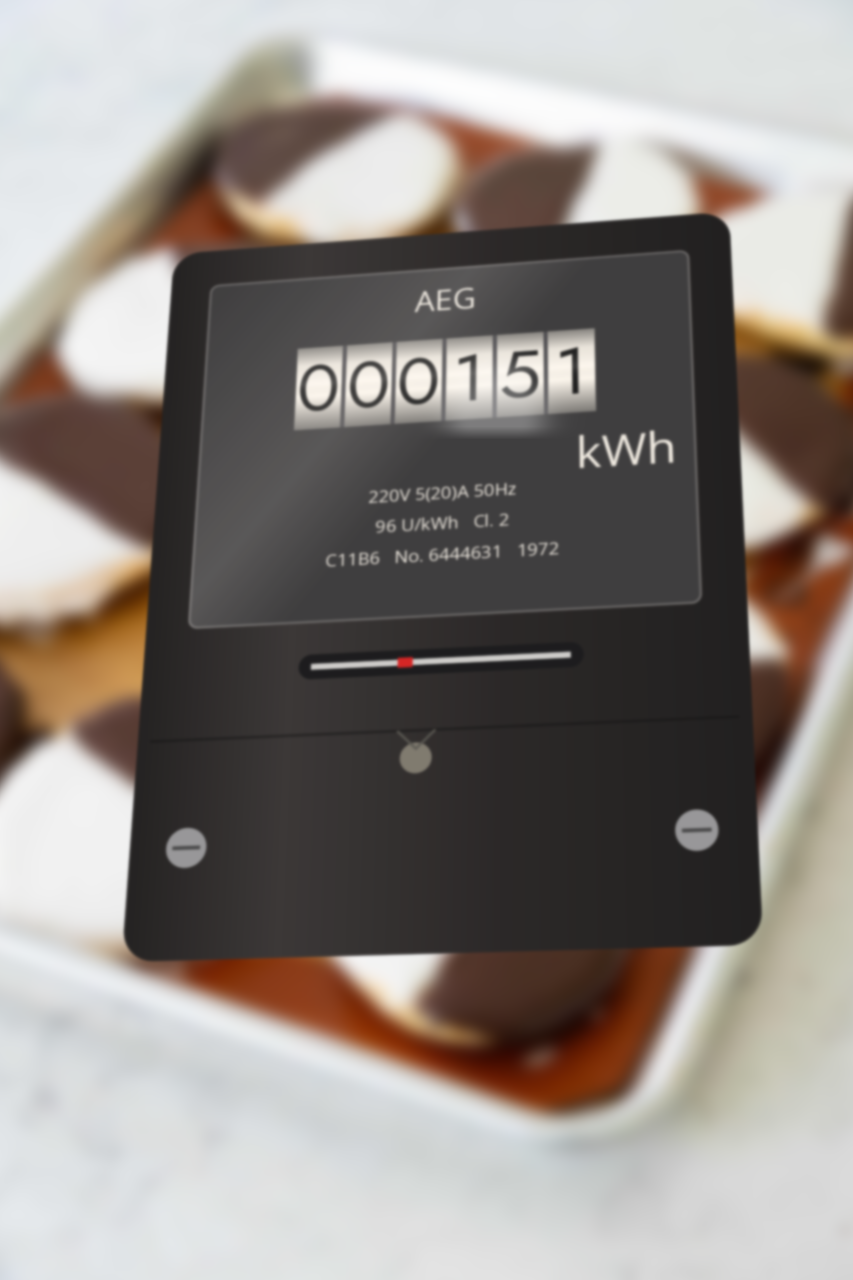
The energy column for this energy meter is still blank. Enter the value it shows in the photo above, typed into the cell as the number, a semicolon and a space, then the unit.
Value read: 151; kWh
